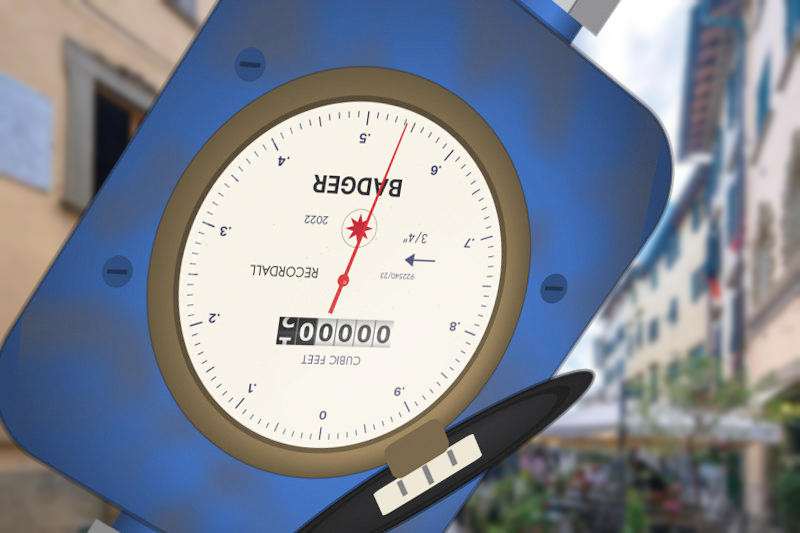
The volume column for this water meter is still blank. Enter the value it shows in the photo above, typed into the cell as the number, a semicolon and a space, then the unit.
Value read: 1.54; ft³
